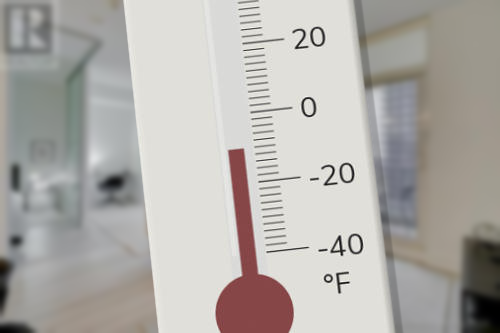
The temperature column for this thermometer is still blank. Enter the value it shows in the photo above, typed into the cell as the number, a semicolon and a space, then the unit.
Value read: -10; °F
